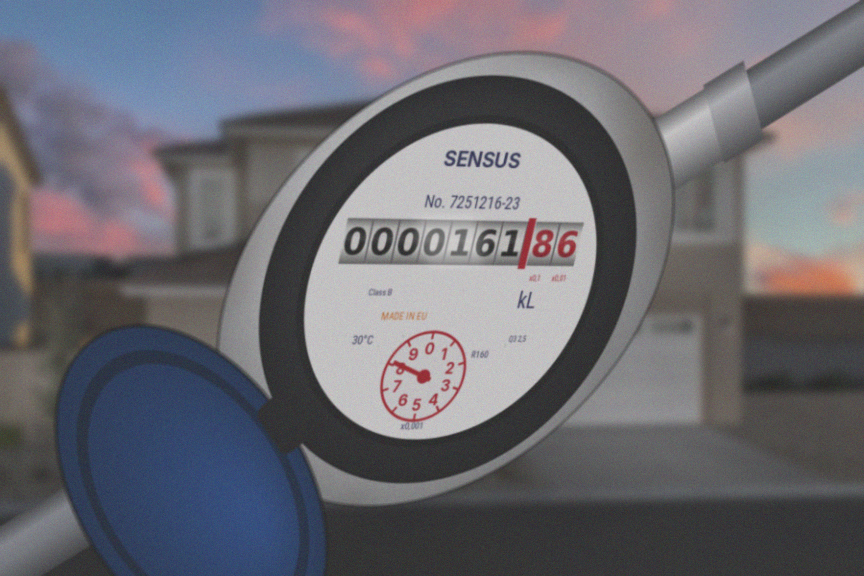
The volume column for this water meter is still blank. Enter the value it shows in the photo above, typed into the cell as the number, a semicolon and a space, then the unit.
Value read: 161.868; kL
